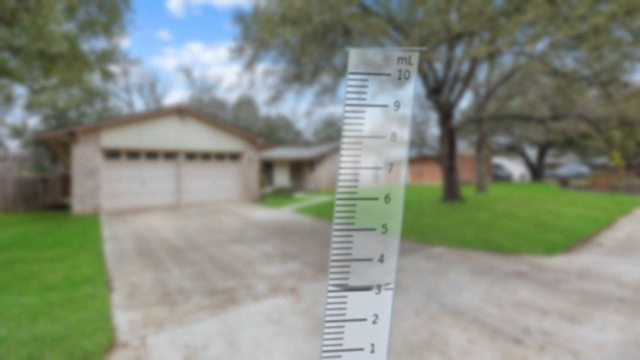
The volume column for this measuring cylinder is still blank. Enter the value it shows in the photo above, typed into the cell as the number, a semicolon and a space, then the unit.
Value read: 3; mL
